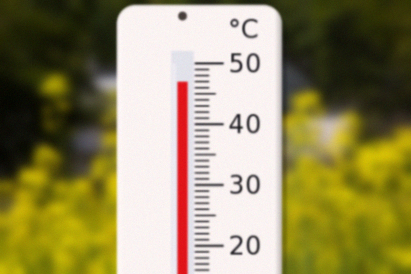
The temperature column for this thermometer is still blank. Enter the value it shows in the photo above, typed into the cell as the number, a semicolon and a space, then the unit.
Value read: 47; °C
